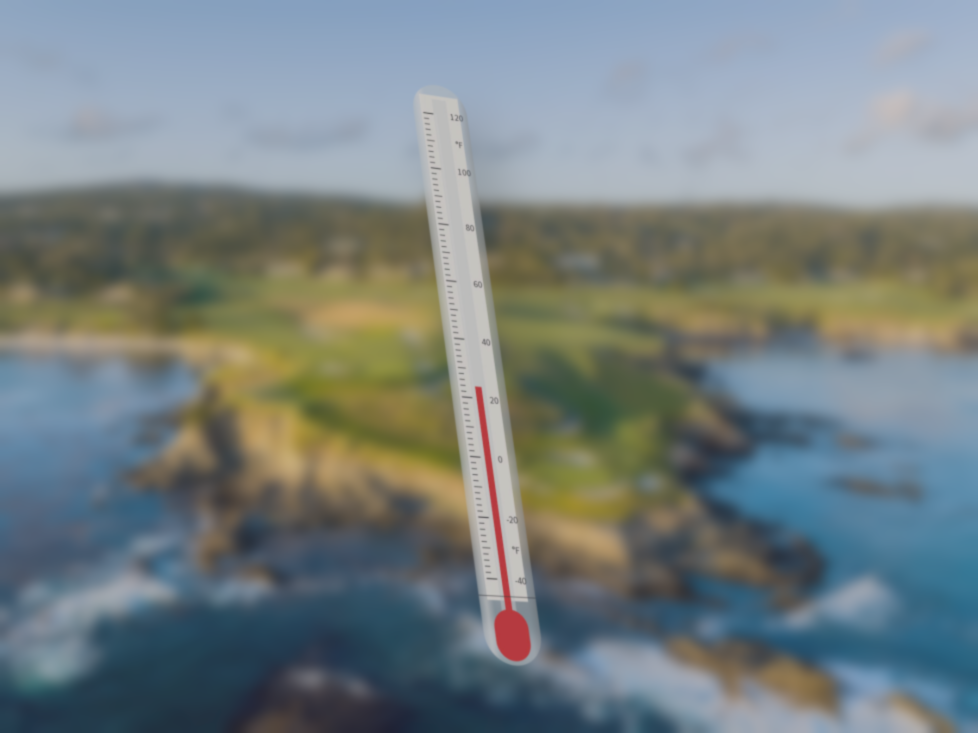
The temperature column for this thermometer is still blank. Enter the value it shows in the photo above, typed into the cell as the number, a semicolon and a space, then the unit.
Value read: 24; °F
